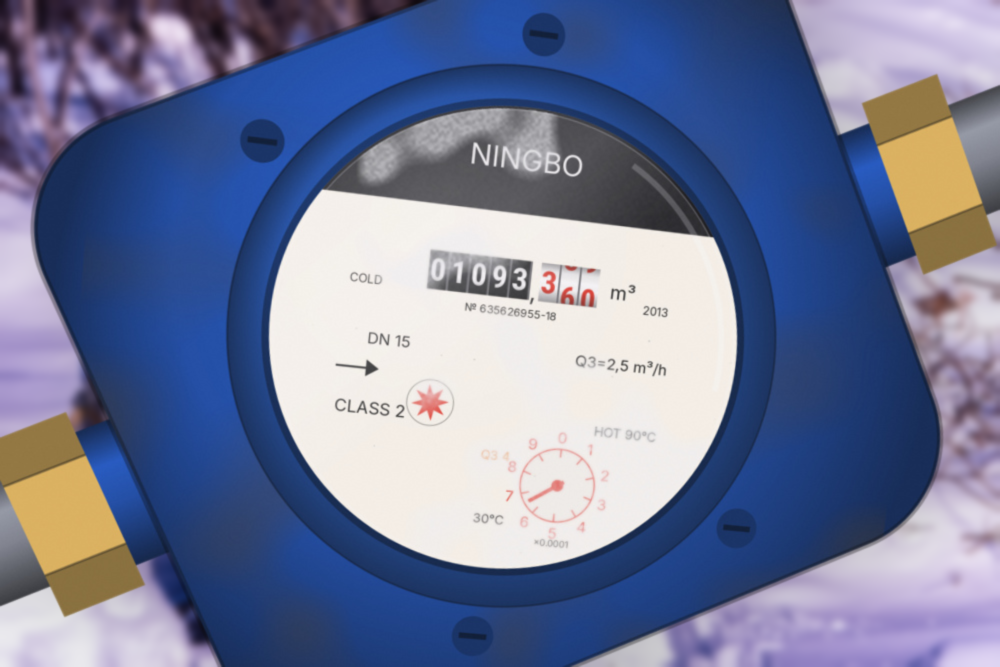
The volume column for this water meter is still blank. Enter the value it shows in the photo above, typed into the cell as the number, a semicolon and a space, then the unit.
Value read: 1093.3596; m³
